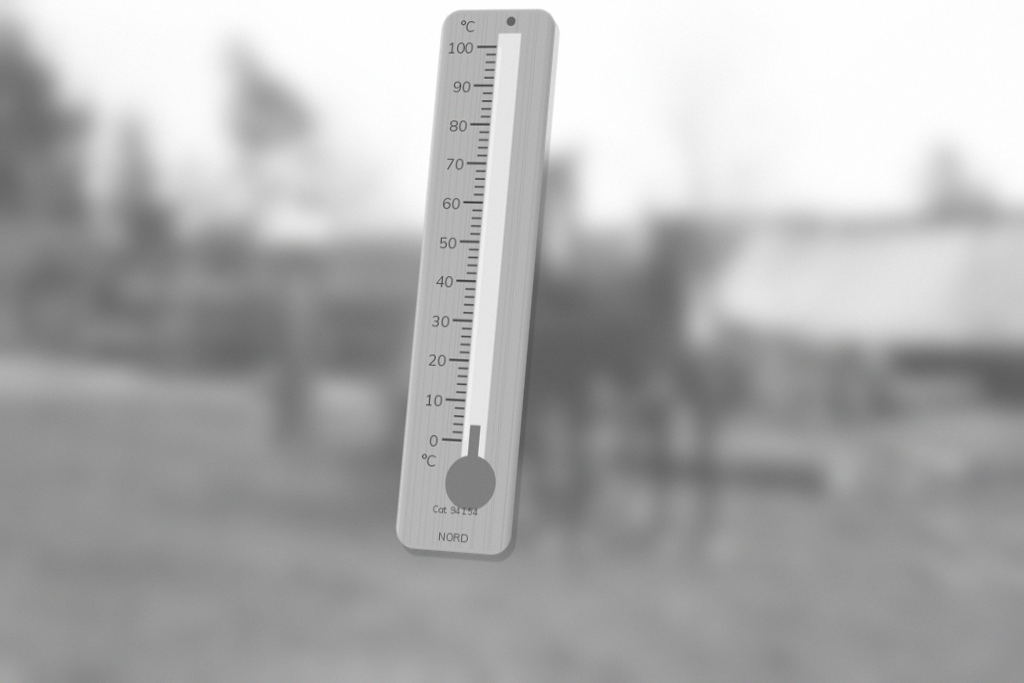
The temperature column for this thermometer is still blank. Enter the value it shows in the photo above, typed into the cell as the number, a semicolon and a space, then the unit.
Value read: 4; °C
